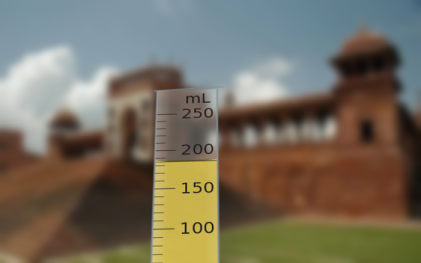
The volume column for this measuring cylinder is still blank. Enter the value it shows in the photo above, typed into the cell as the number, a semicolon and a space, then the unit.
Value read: 185; mL
